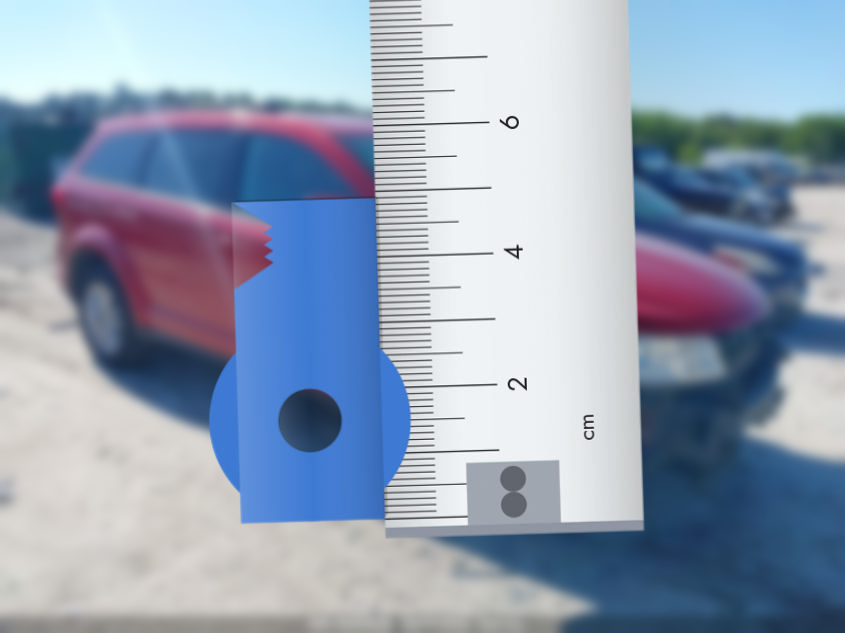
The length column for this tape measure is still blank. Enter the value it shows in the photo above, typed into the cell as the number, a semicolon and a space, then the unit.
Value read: 4.9; cm
